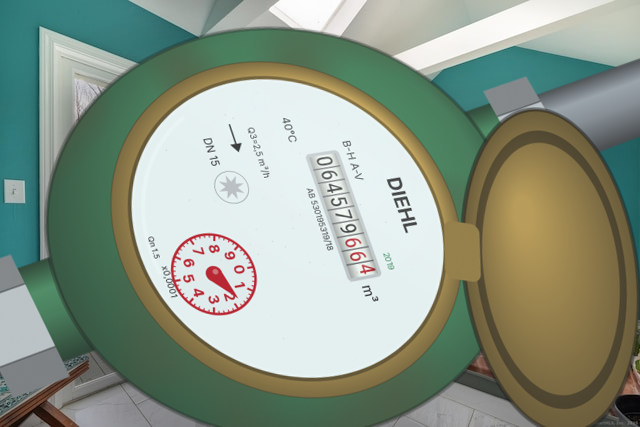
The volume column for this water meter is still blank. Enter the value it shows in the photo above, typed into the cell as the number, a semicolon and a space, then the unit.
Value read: 64579.6641; m³
